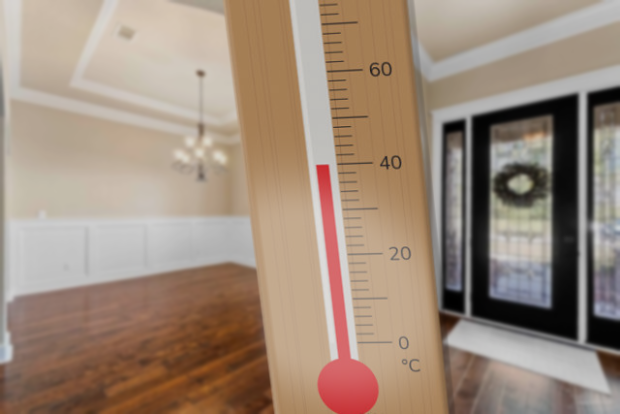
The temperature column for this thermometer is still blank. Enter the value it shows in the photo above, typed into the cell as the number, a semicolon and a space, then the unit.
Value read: 40; °C
